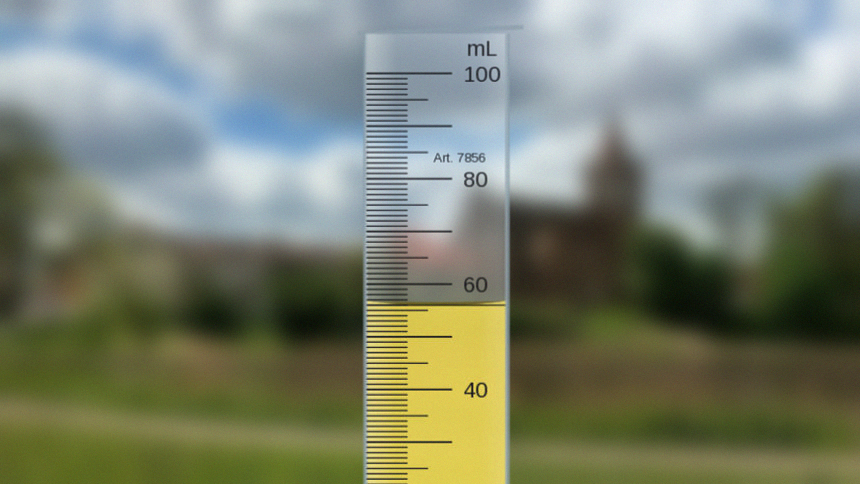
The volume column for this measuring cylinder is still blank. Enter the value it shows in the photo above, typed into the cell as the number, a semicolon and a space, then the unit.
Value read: 56; mL
